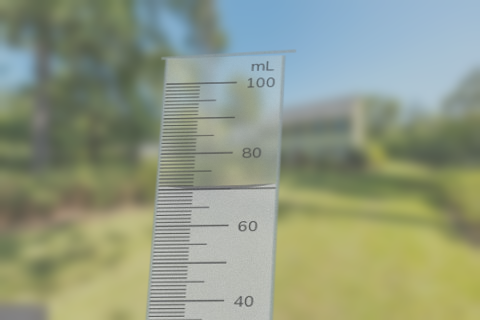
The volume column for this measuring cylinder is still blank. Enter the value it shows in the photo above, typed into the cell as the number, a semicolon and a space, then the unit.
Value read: 70; mL
